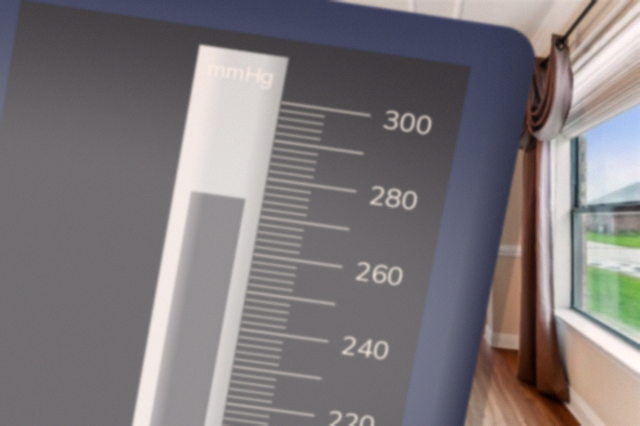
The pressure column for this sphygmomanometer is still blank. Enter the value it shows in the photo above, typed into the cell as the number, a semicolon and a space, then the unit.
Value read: 274; mmHg
